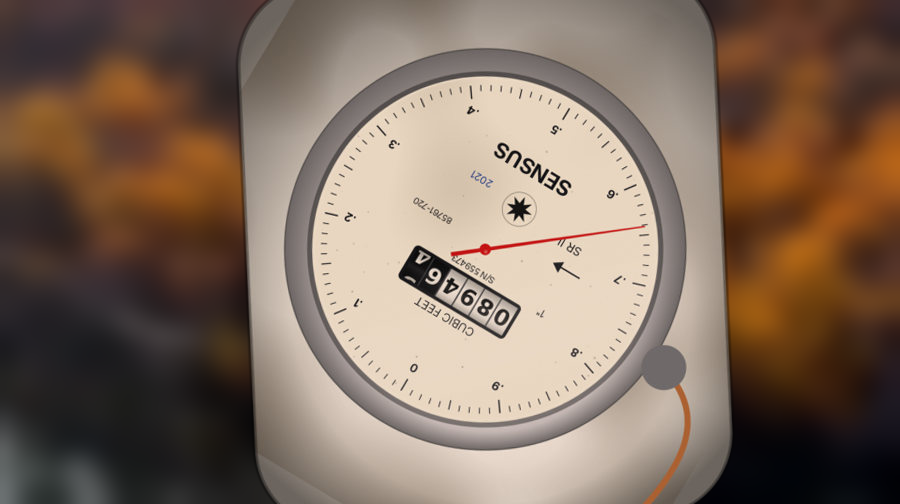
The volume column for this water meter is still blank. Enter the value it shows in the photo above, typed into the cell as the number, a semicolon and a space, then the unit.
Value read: 89463.64; ft³
